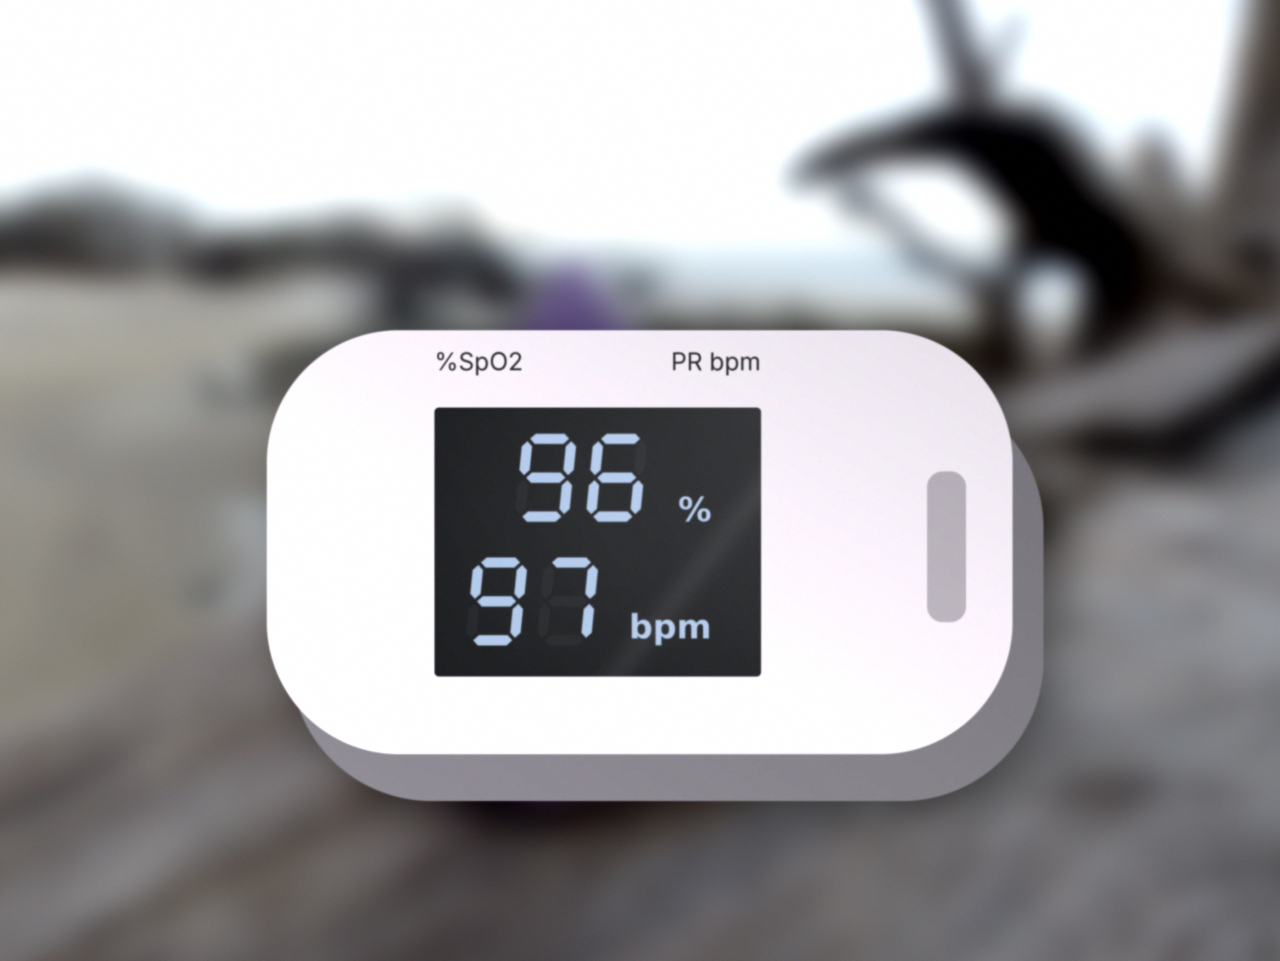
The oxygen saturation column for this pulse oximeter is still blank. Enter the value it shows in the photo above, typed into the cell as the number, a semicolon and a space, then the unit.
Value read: 96; %
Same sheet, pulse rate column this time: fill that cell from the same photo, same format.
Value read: 97; bpm
